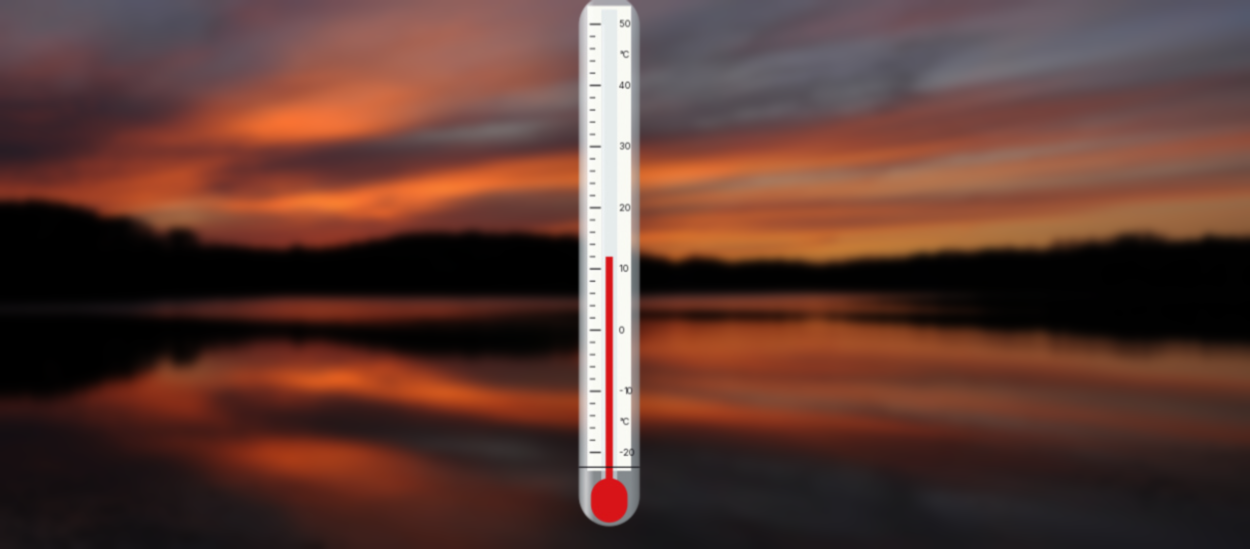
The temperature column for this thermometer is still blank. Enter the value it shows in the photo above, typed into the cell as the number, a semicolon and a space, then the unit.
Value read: 12; °C
